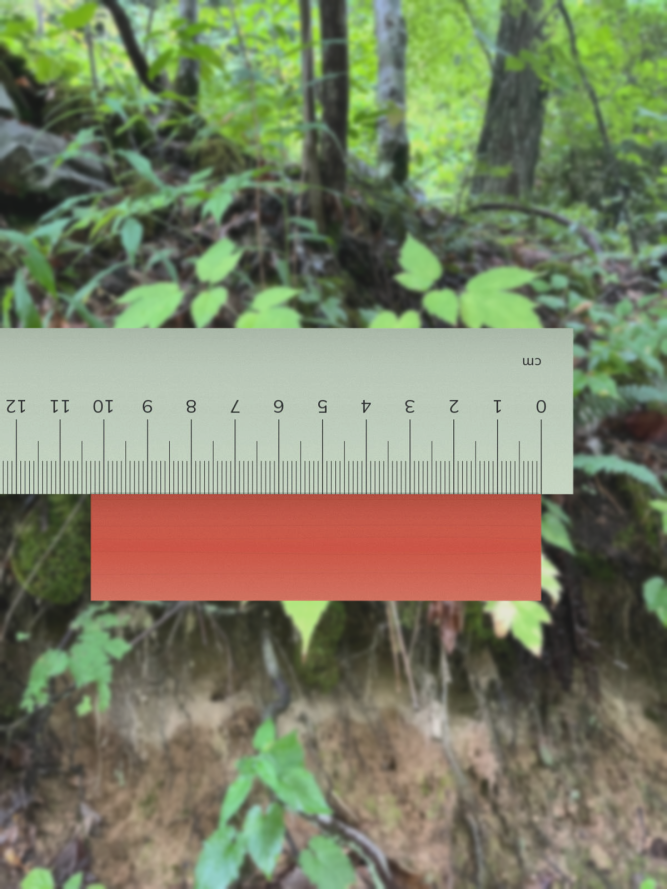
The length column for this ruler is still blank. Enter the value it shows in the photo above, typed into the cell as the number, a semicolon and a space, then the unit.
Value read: 10.3; cm
